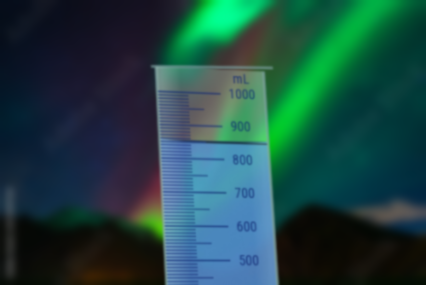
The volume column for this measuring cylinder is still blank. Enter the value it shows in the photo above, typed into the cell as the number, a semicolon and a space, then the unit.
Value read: 850; mL
